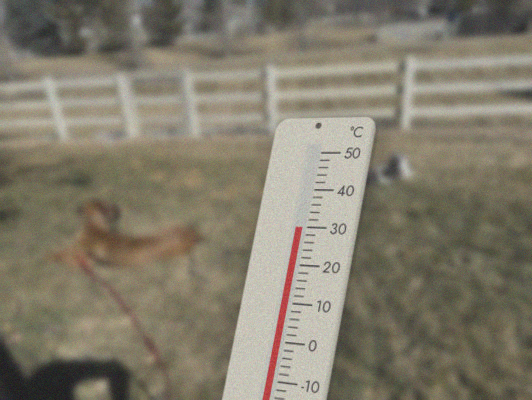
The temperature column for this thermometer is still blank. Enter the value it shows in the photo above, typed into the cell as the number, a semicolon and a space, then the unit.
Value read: 30; °C
